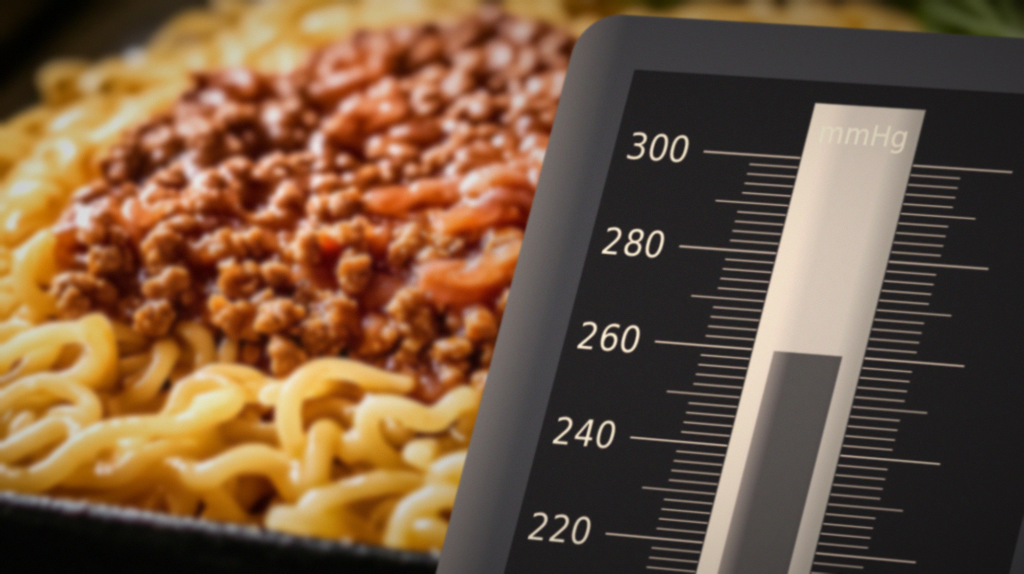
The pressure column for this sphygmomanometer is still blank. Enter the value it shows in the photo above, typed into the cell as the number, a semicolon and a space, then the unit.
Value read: 260; mmHg
